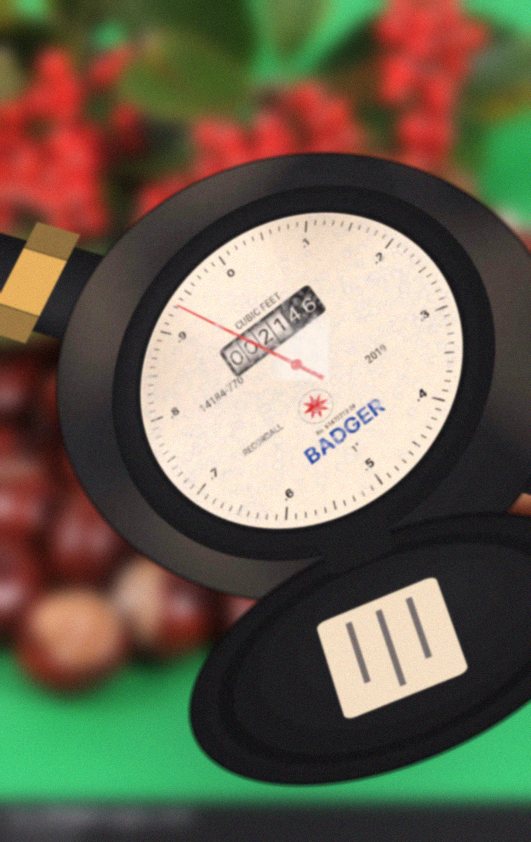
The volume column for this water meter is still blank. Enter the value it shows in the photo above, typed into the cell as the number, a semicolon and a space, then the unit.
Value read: 2145.93; ft³
